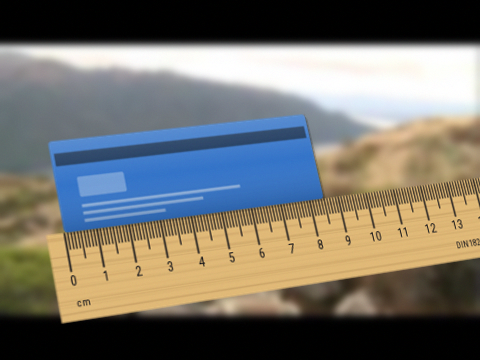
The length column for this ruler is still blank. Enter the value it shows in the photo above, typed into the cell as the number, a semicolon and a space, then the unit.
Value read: 8.5; cm
